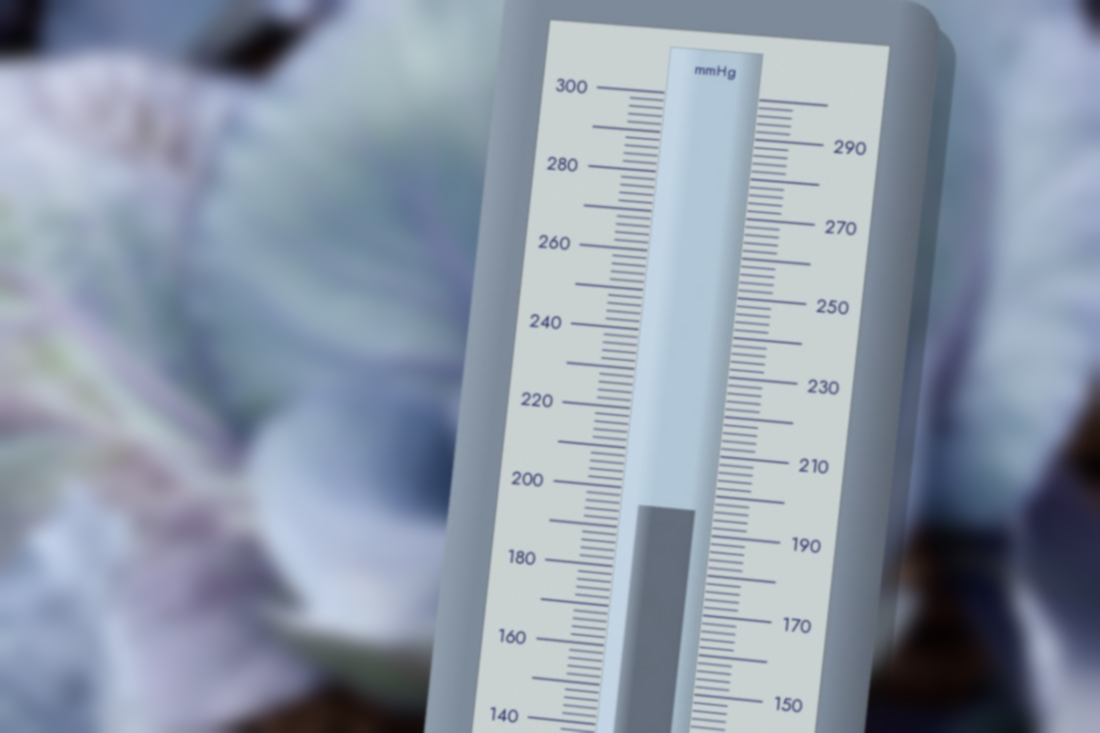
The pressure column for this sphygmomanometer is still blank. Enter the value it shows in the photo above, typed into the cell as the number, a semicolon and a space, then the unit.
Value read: 196; mmHg
